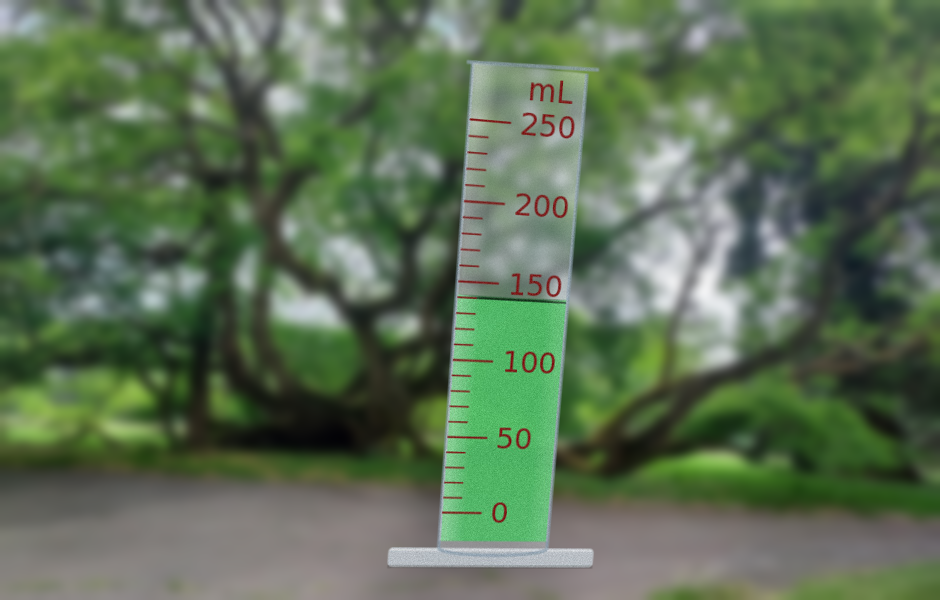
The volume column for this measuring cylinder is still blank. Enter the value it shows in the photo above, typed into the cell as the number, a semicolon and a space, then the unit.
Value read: 140; mL
